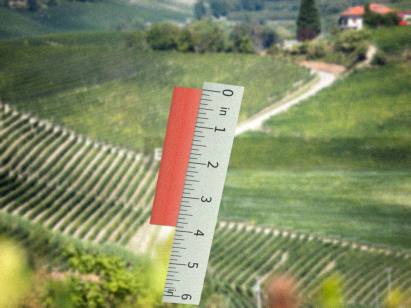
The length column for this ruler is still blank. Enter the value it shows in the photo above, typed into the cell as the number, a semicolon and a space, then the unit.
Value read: 3.875; in
